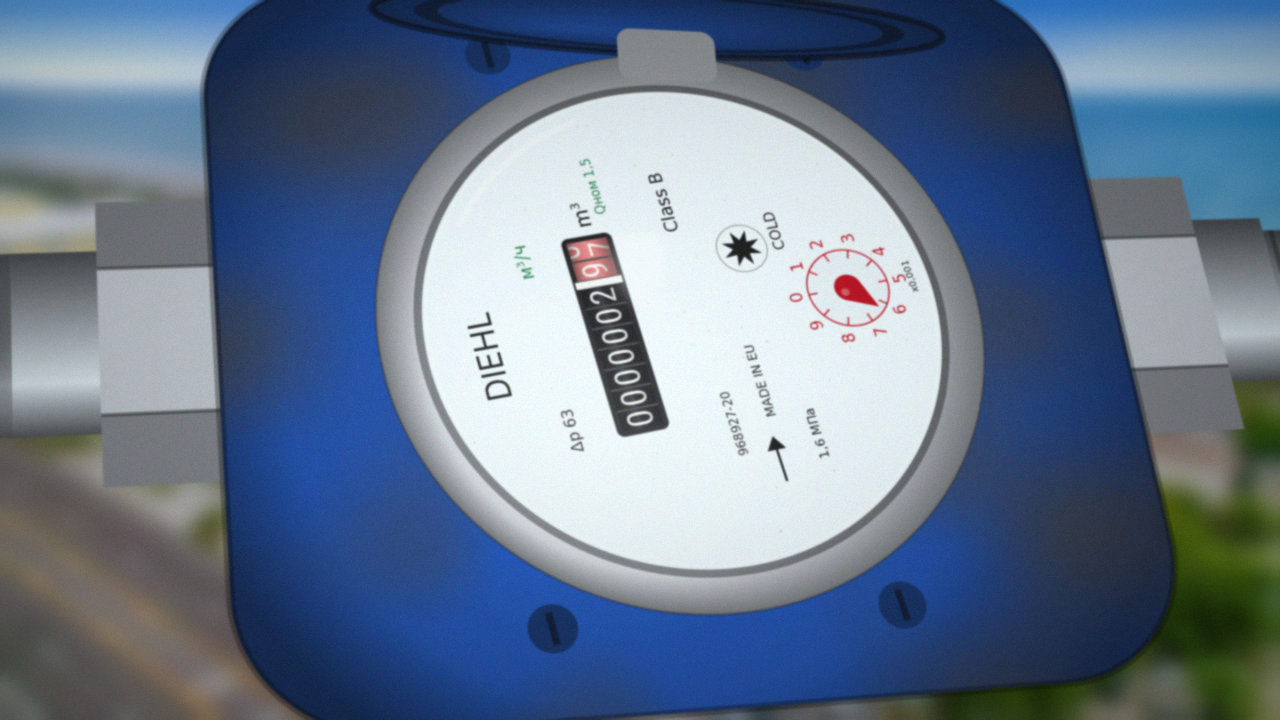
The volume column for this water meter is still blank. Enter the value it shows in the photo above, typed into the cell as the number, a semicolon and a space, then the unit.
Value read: 2.966; m³
